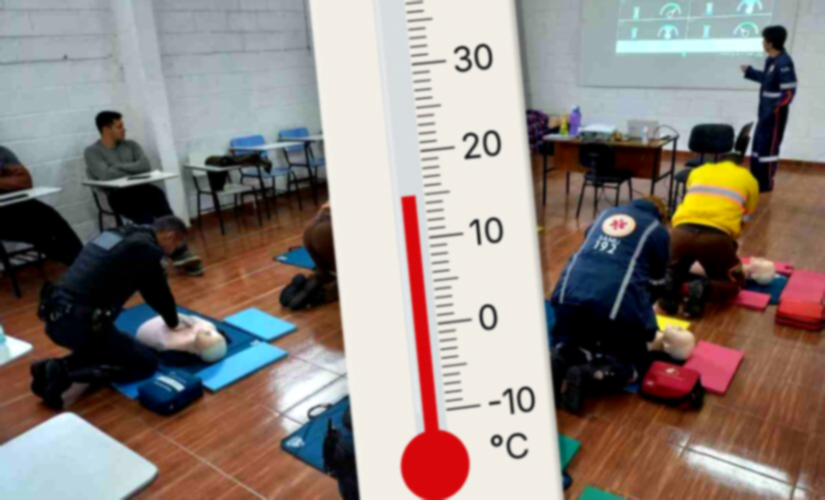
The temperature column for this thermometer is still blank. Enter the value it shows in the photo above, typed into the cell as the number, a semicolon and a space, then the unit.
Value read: 15; °C
